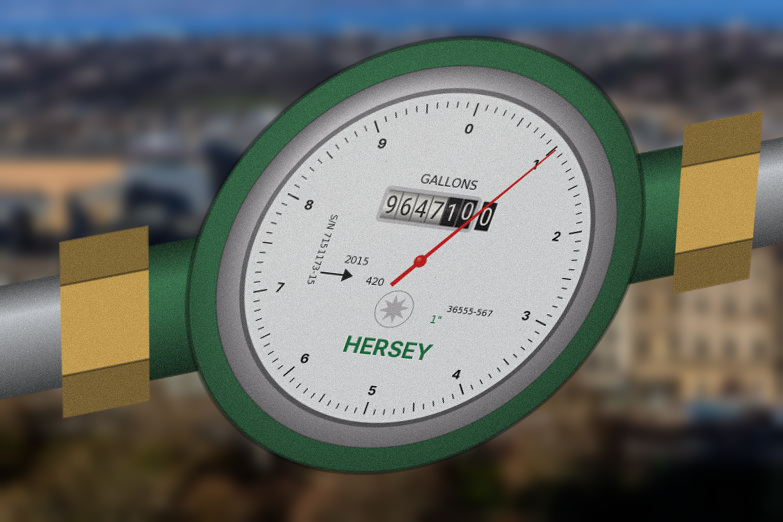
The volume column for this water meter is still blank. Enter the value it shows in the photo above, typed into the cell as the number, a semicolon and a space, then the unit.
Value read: 9647101.0; gal
